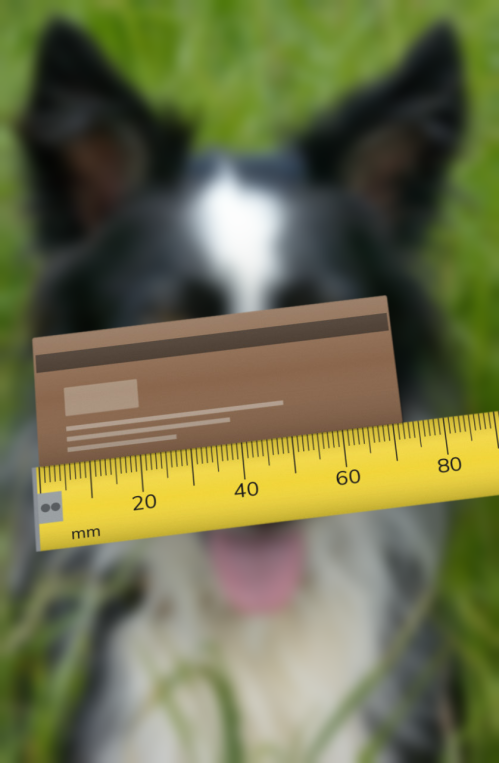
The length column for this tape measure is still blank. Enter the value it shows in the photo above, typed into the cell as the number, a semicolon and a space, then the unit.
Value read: 72; mm
